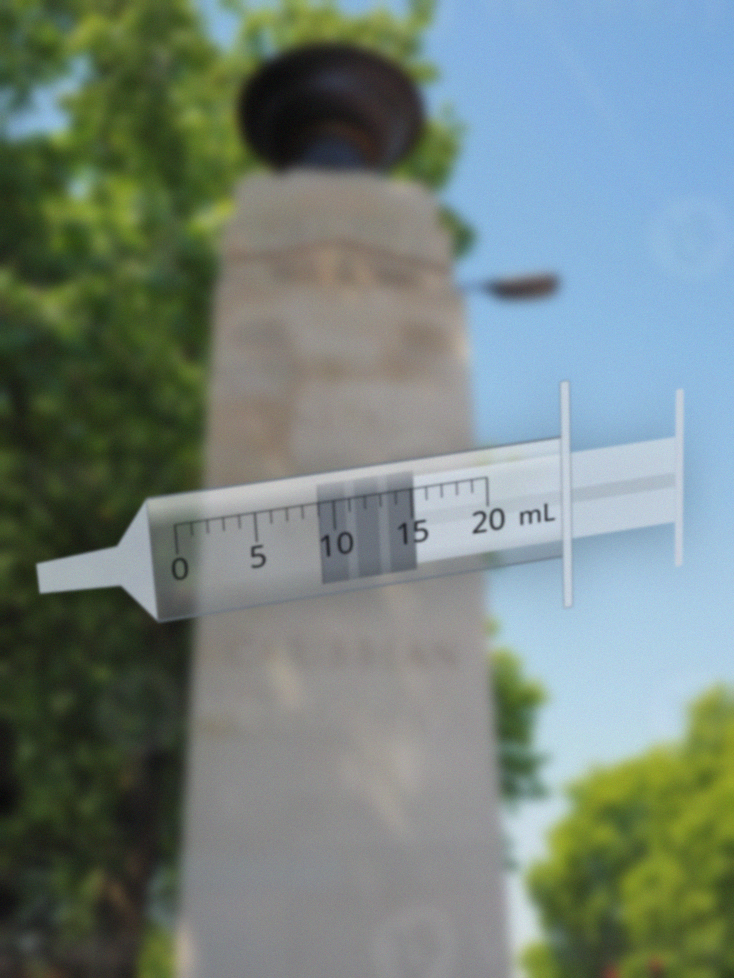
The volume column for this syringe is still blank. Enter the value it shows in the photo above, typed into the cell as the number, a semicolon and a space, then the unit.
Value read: 9; mL
